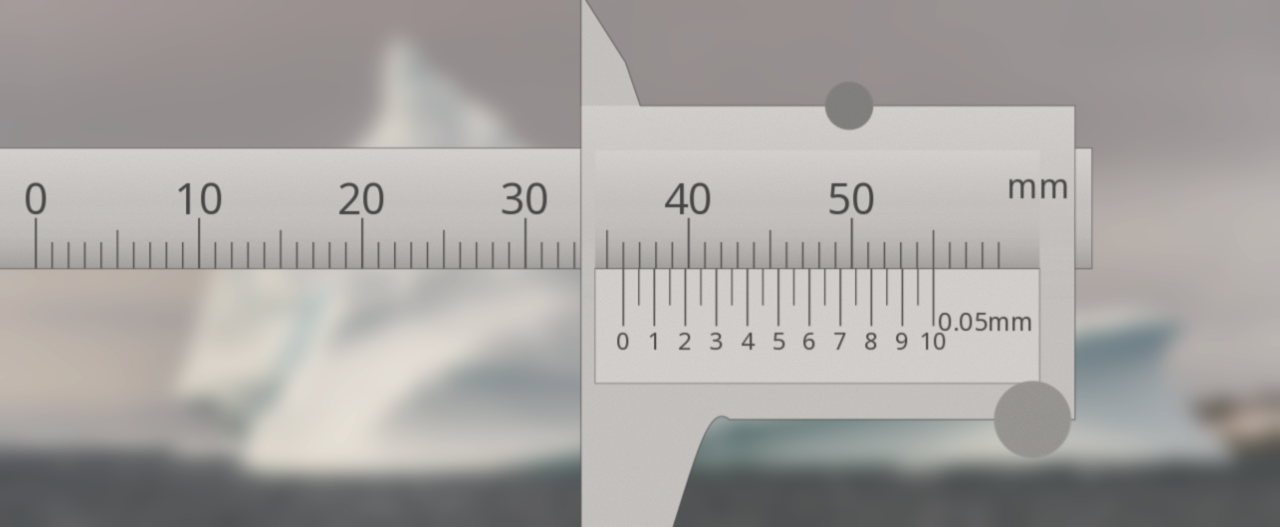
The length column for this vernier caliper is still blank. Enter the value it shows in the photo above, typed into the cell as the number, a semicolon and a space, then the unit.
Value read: 36.0; mm
